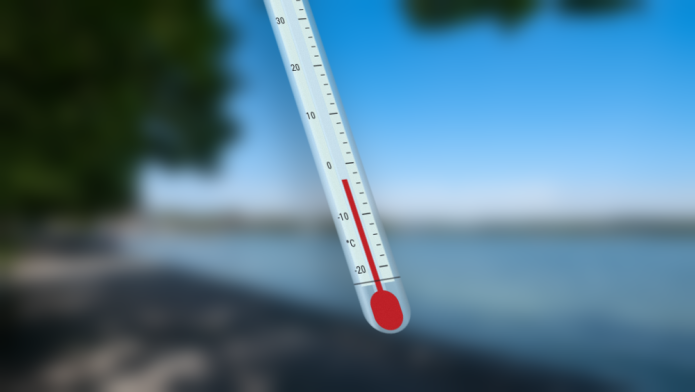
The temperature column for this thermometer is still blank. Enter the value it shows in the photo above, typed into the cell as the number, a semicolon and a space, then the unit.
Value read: -3; °C
